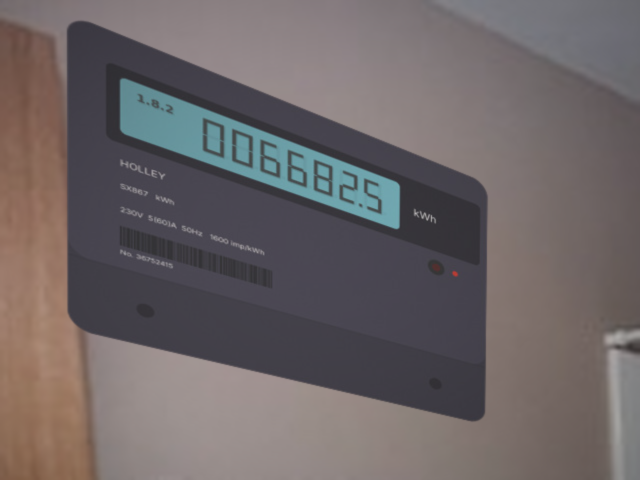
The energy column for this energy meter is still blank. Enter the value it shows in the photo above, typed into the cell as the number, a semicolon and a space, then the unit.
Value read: 6682.5; kWh
